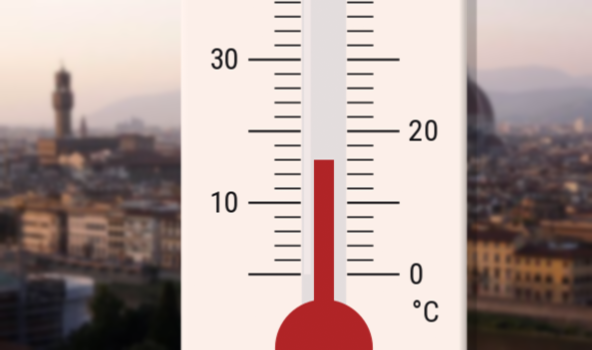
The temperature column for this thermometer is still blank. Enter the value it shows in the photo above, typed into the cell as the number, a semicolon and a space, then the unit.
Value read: 16; °C
